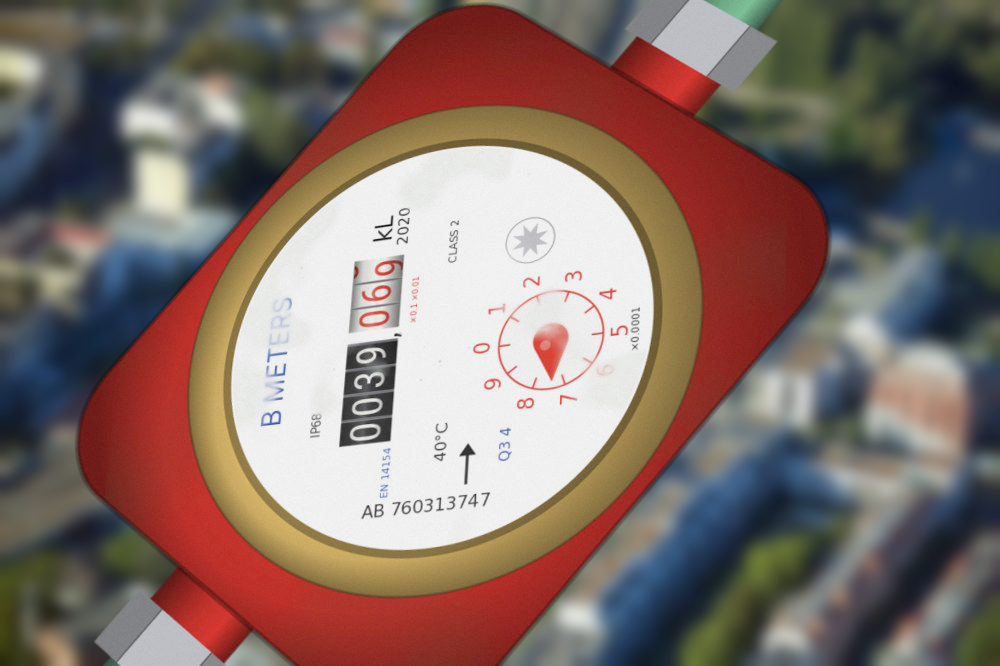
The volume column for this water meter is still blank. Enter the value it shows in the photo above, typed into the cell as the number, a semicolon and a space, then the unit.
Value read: 39.0687; kL
